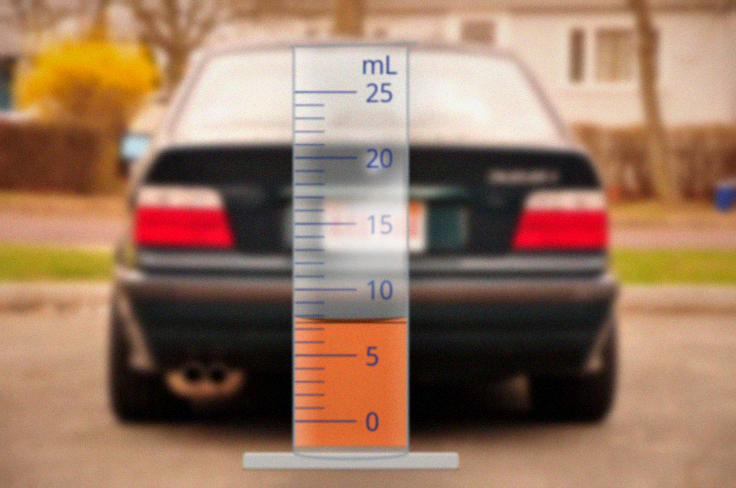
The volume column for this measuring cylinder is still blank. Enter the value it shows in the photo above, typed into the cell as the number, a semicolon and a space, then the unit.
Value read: 7.5; mL
